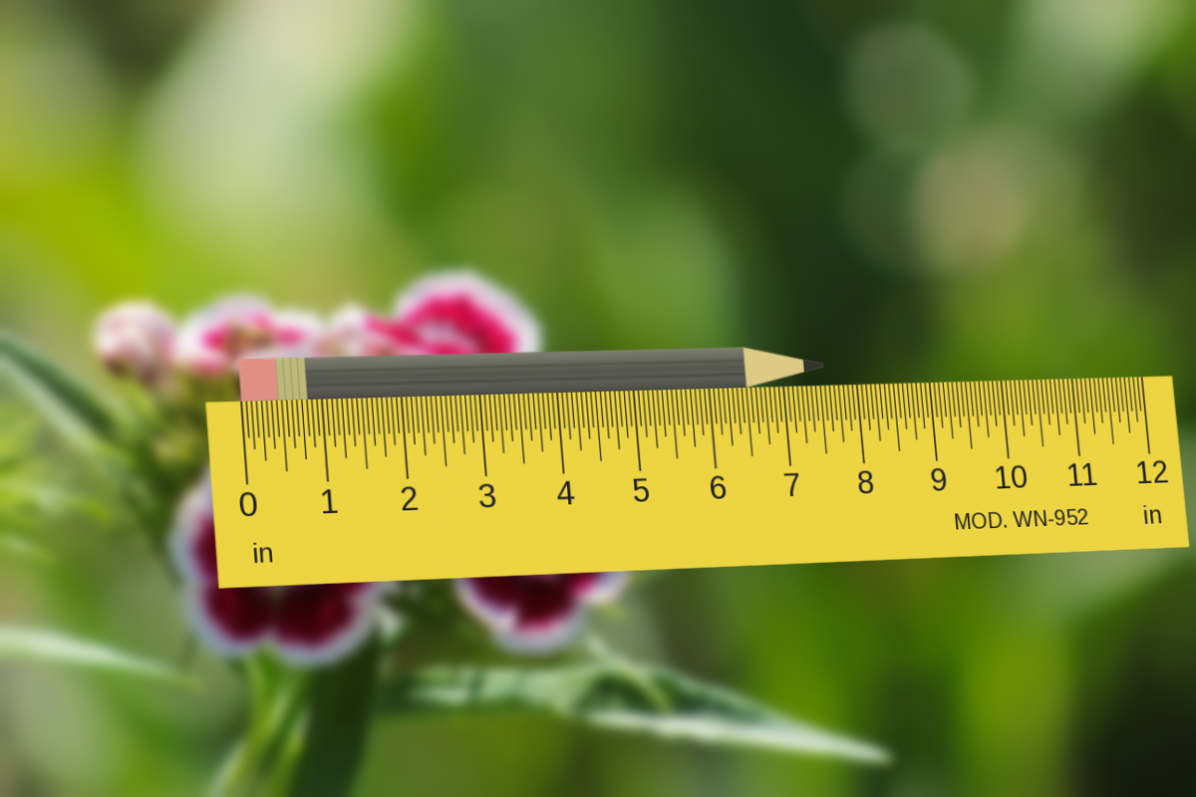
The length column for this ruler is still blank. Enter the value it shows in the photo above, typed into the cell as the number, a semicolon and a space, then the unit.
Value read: 7.5625; in
